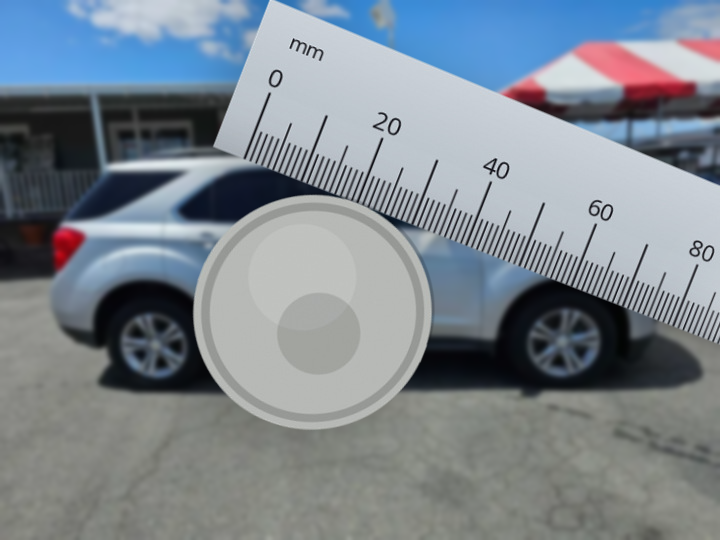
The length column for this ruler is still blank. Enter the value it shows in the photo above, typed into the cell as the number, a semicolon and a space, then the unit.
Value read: 40; mm
